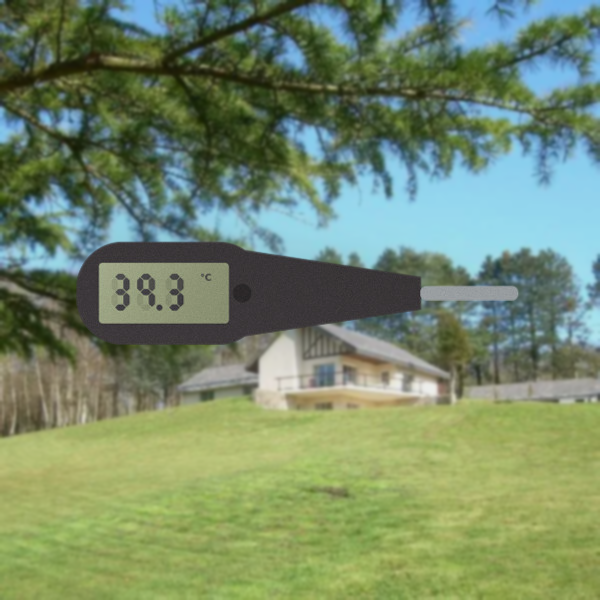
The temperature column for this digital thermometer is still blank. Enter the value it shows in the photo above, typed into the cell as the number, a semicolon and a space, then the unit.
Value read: 39.3; °C
